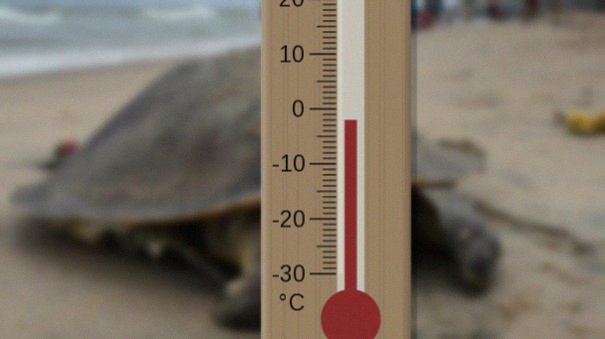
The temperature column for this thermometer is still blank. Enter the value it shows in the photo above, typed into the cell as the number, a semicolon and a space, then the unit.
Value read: -2; °C
